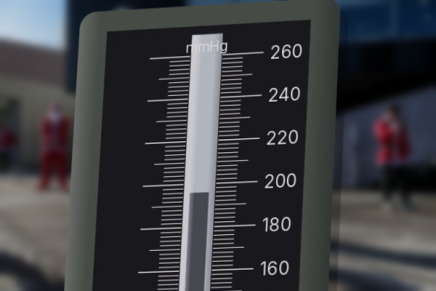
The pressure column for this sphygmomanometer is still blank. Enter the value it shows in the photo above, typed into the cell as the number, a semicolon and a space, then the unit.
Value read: 196; mmHg
